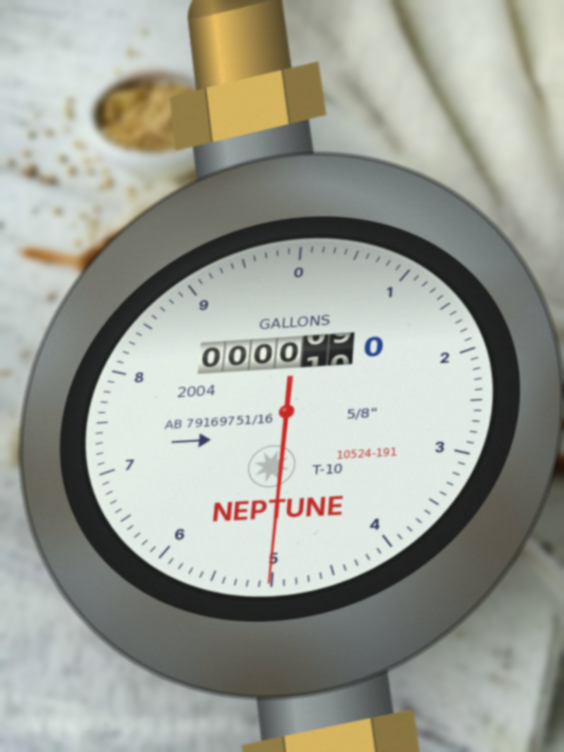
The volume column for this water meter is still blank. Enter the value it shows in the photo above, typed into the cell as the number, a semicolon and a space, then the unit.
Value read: 95.0; gal
